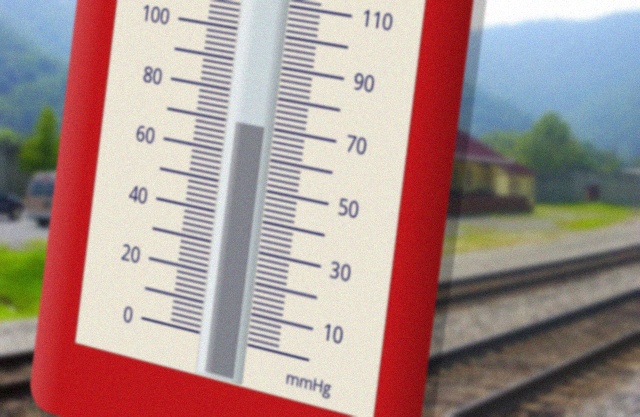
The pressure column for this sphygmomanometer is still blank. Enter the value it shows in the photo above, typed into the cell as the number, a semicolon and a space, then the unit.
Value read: 70; mmHg
